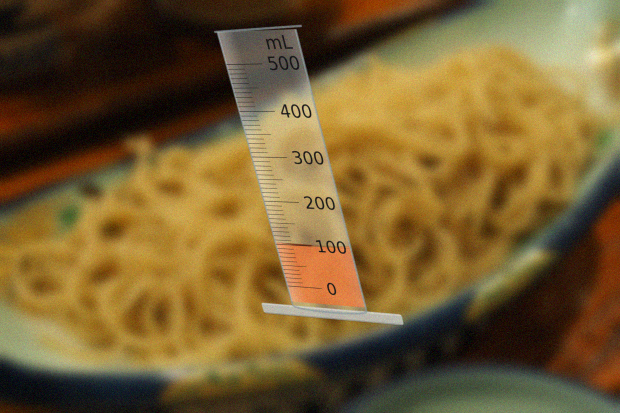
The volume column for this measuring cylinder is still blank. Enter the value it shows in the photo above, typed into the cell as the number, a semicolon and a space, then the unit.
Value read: 100; mL
